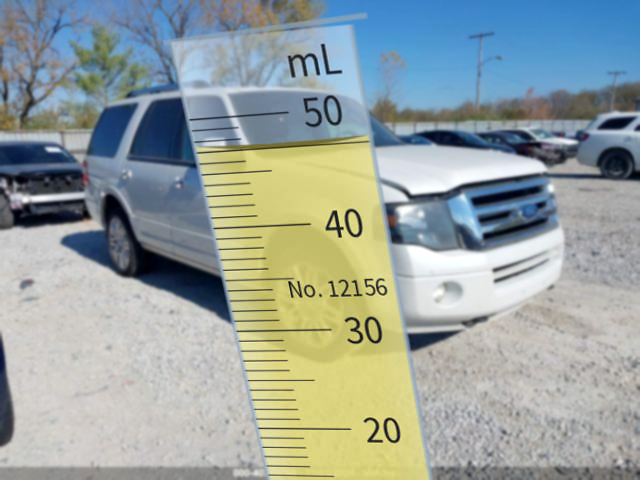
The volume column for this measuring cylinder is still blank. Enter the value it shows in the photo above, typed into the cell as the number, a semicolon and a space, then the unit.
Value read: 47; mL
